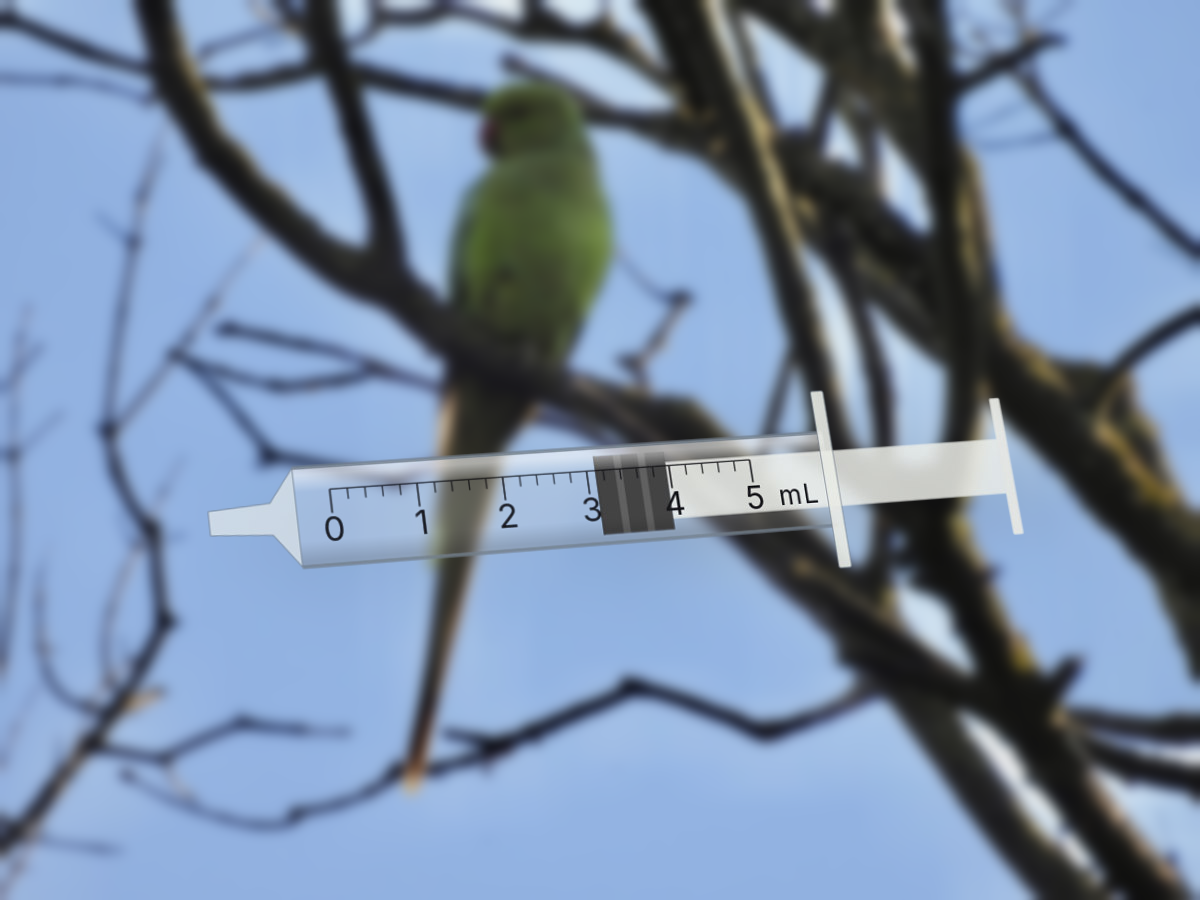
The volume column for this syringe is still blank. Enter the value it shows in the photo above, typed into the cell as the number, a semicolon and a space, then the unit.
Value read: 3.1; mL
